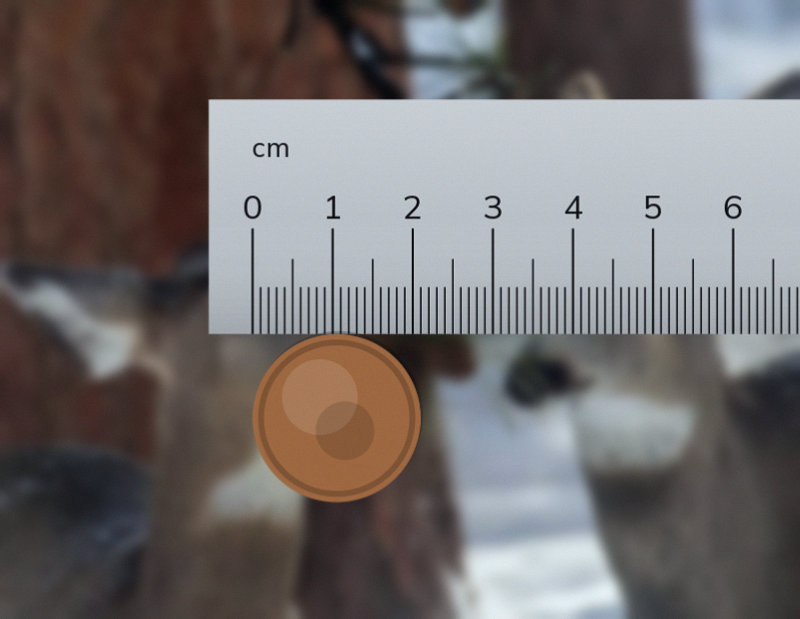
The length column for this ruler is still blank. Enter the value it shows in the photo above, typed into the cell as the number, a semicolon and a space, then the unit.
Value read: 2.1; cm
